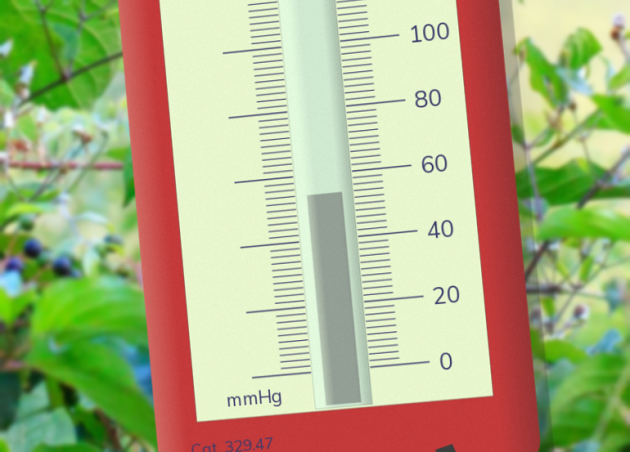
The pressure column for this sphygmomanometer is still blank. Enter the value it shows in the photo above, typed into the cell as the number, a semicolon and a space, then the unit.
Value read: 54; mmHg
